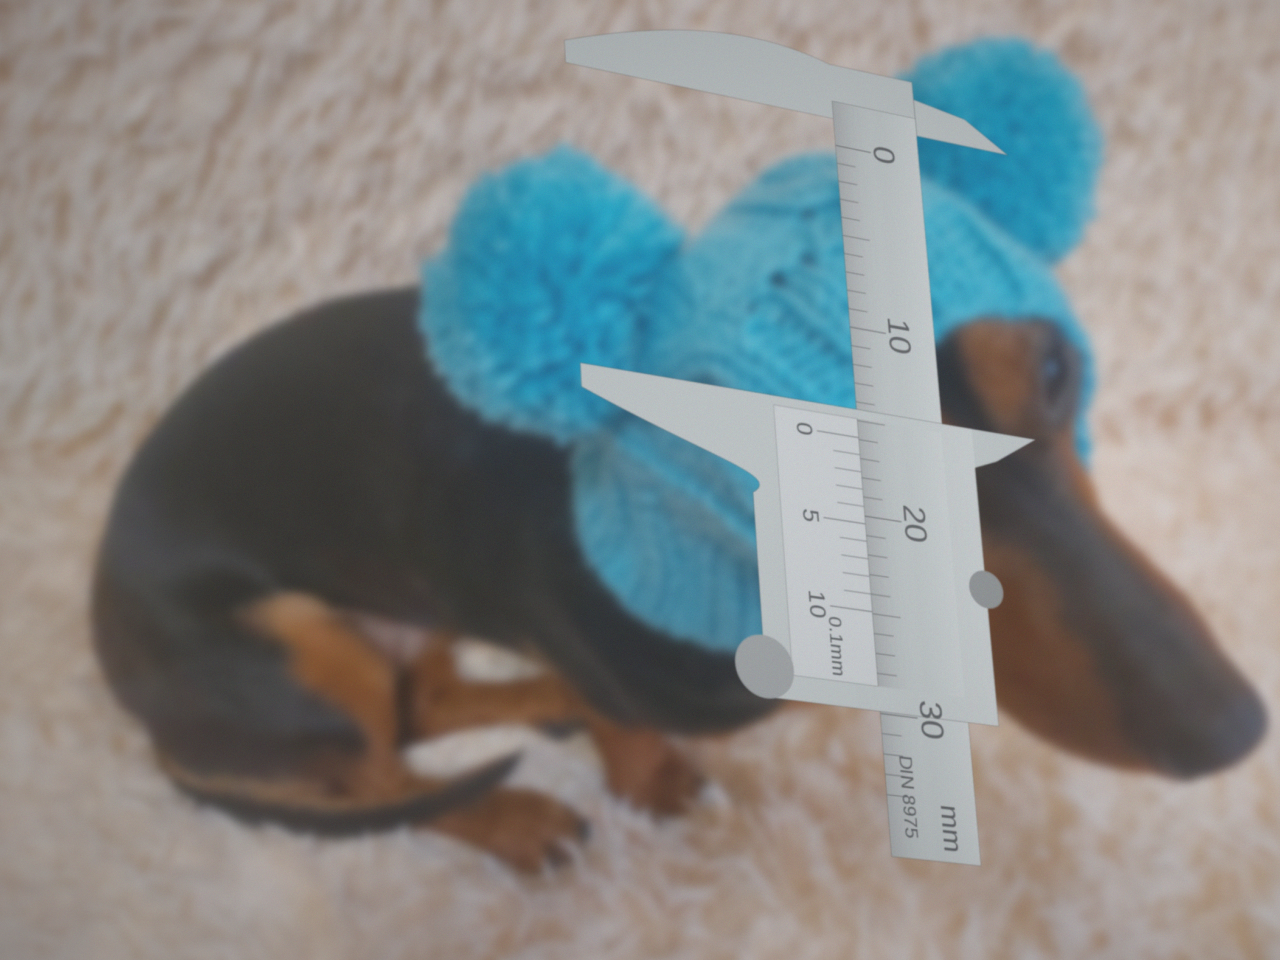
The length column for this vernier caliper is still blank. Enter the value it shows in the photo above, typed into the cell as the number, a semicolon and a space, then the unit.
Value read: 15.9; mm
